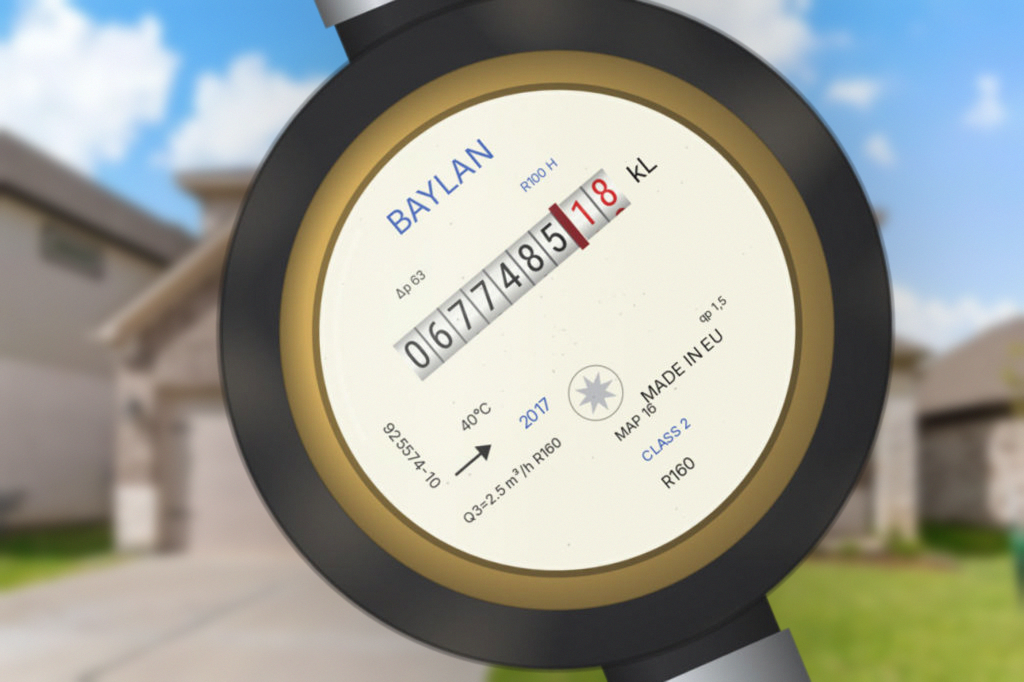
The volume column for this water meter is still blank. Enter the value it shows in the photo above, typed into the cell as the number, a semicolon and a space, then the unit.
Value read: 677485.18; kL
